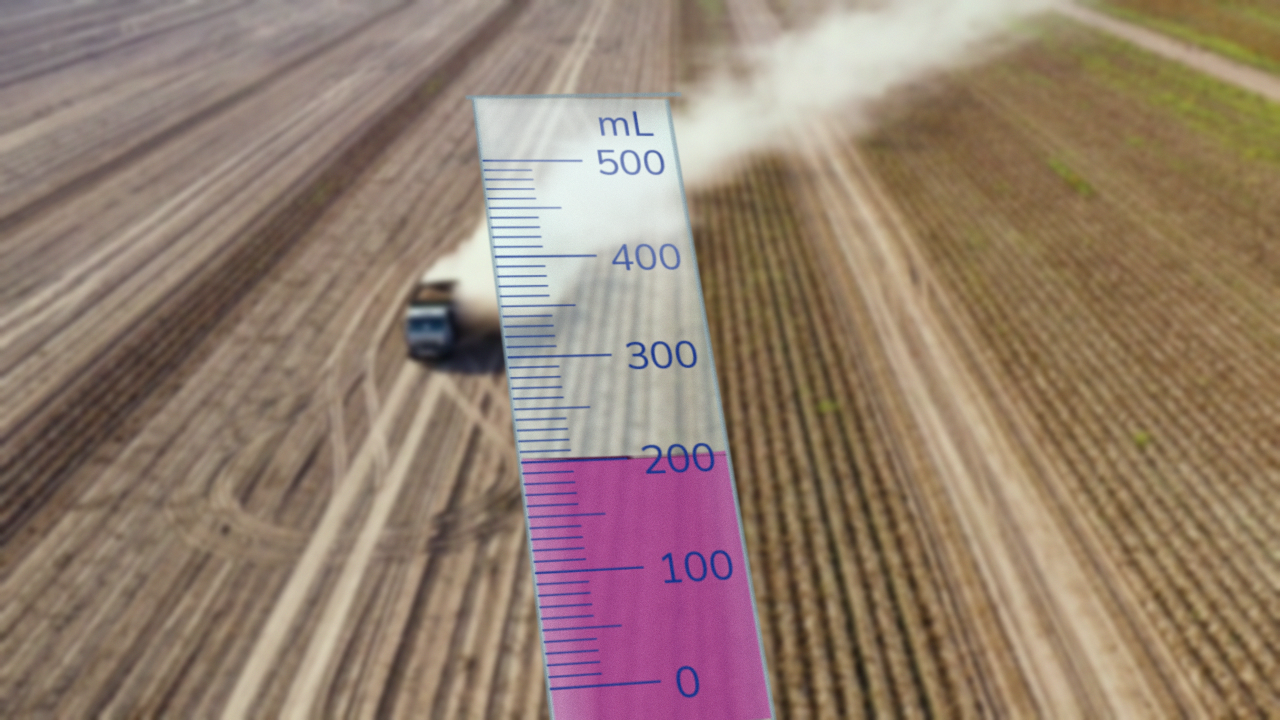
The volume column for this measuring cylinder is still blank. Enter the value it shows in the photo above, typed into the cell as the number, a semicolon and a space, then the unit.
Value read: 200; mL
